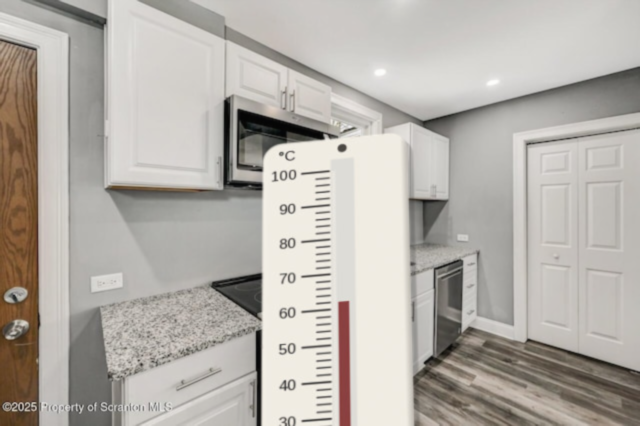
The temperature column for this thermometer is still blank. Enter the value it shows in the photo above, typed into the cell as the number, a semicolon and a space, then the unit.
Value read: 62; °C
